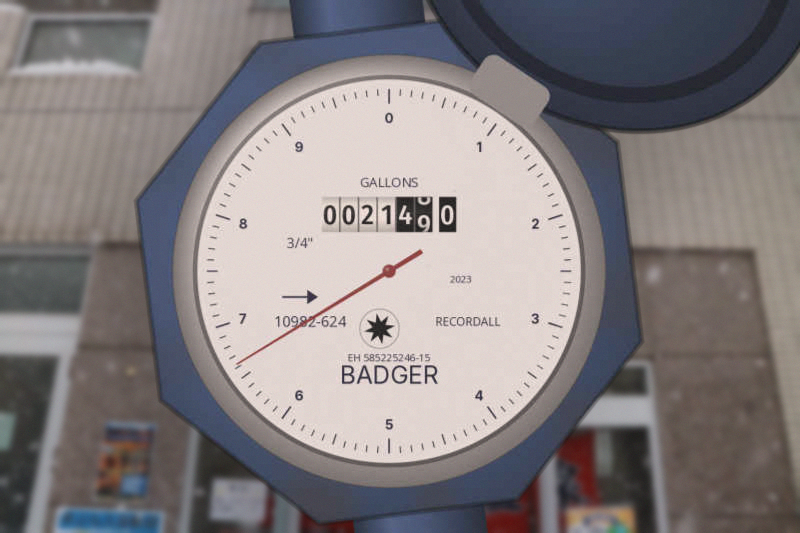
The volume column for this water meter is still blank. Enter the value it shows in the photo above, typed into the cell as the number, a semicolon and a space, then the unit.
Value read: 21486.6; gal
